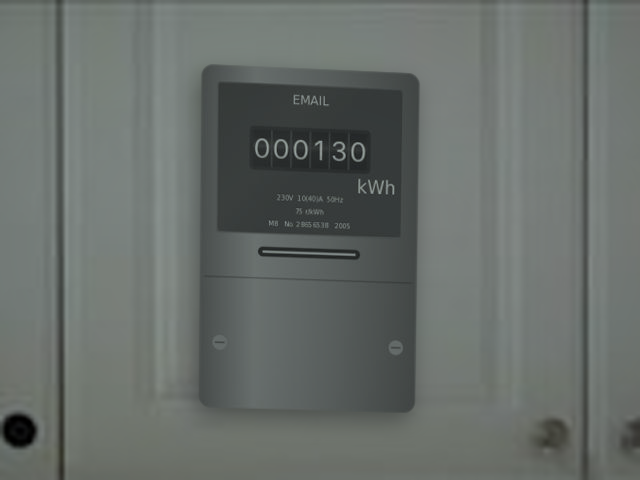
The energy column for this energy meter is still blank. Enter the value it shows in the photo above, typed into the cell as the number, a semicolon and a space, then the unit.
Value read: 130; kWh
